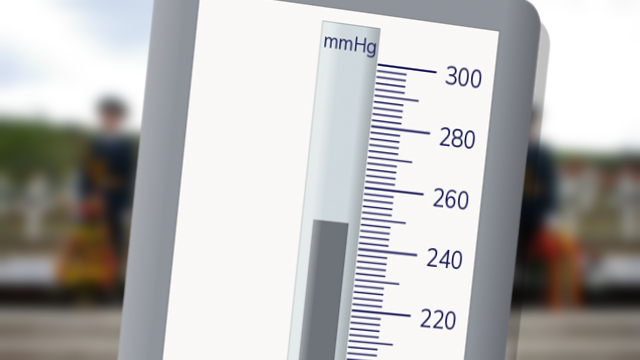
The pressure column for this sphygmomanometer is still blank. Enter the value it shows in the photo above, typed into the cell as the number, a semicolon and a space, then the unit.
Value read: 248; mmHg
